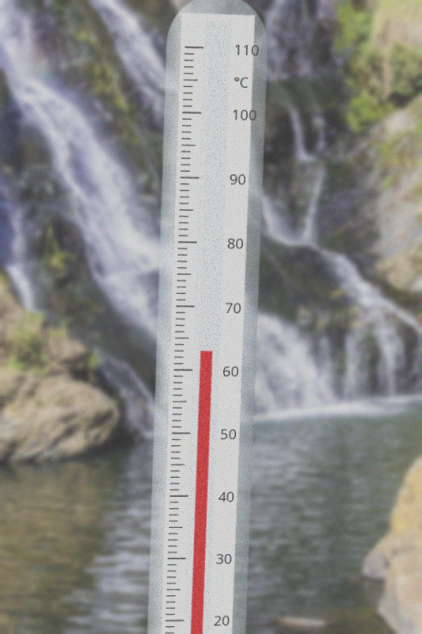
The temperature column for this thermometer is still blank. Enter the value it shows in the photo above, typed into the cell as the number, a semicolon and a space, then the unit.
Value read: 63; °C
